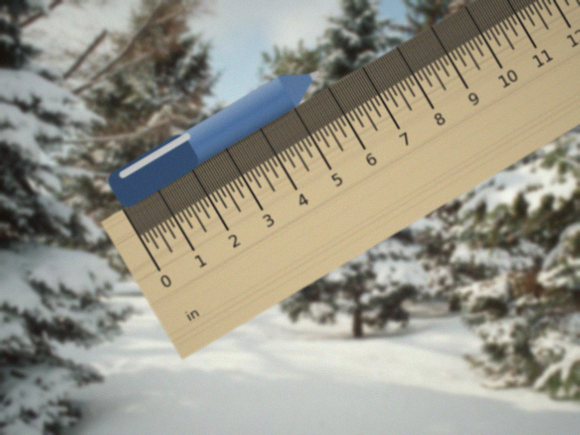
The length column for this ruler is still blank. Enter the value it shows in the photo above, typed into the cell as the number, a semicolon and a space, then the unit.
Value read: 6; in
